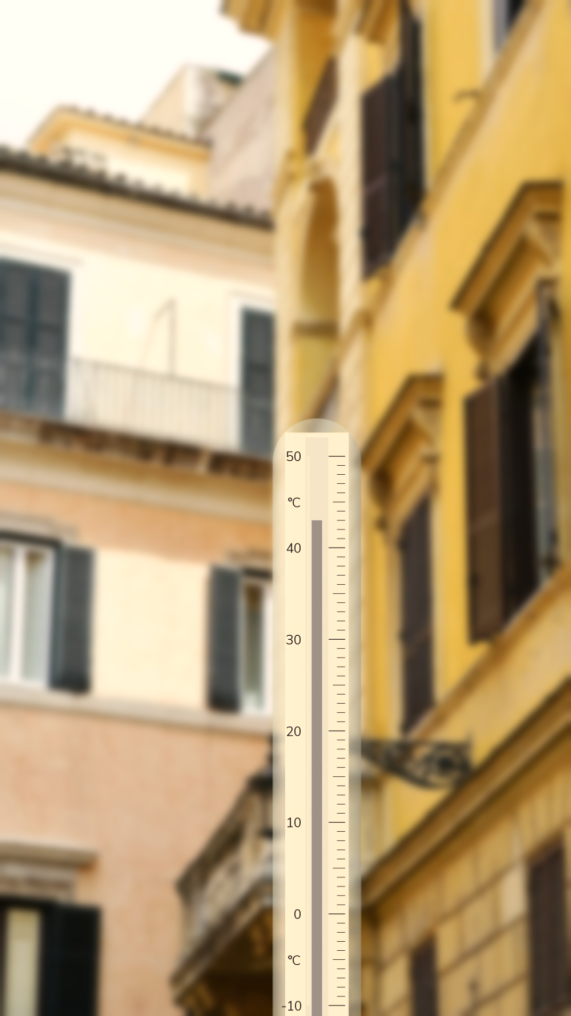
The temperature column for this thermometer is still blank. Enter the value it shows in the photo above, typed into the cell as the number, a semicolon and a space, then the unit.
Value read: 43; °C
